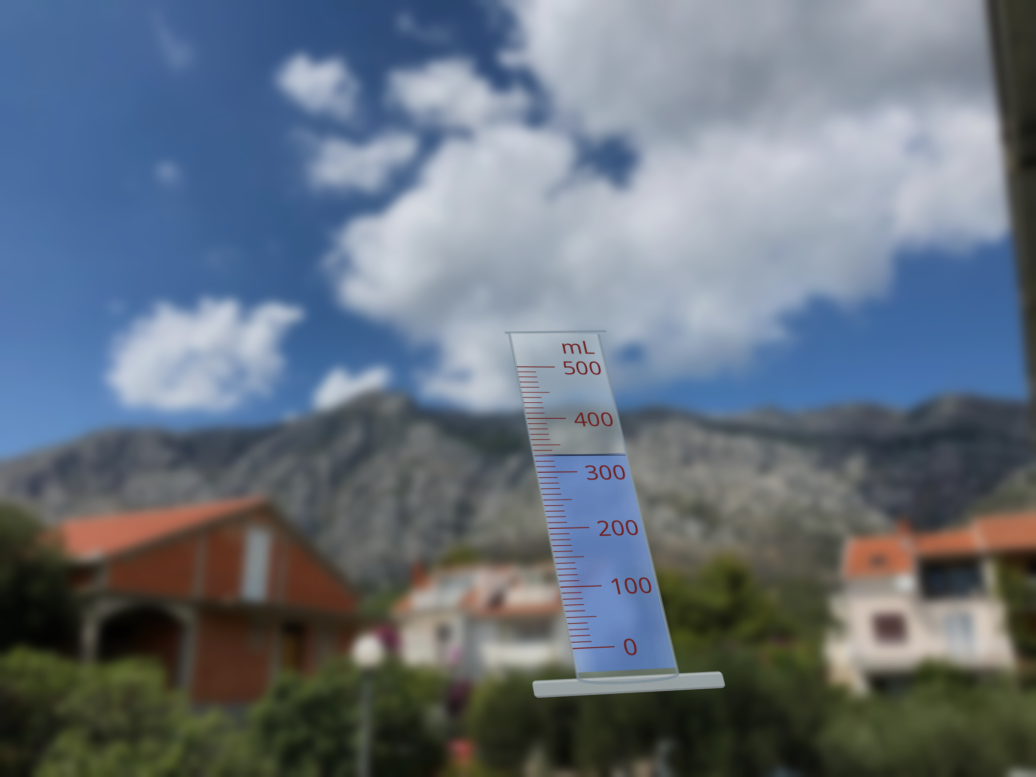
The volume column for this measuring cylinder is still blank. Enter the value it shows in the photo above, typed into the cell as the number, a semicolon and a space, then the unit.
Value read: 330; mL
